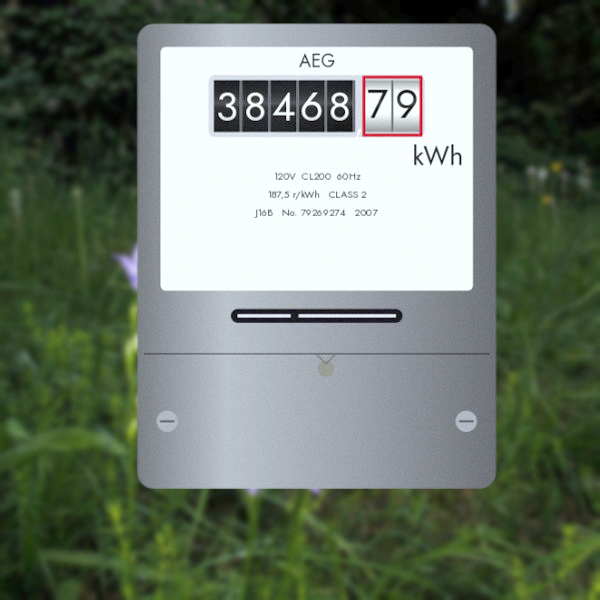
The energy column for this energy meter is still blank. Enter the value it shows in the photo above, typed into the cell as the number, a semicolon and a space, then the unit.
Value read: 38468.79; kWh
